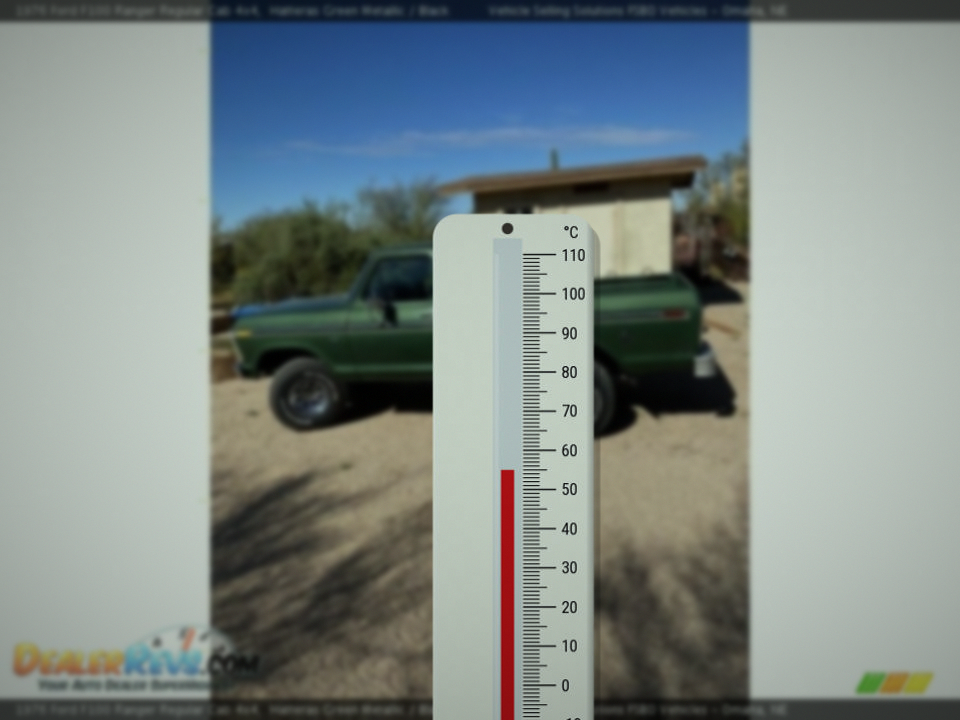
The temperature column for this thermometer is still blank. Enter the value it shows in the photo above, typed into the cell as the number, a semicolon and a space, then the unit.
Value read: 55; °C
